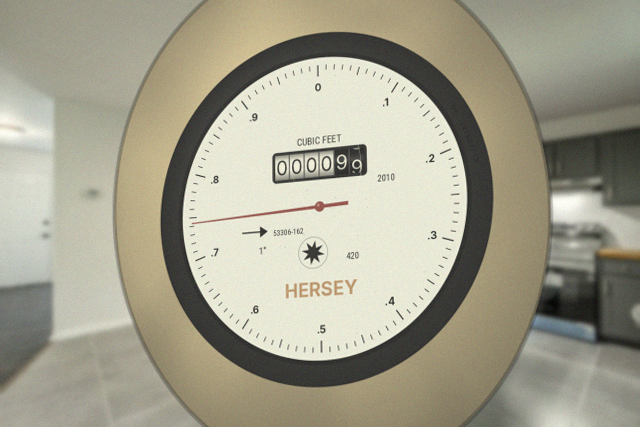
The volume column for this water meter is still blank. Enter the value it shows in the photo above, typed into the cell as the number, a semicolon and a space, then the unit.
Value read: 98.74; ft³
